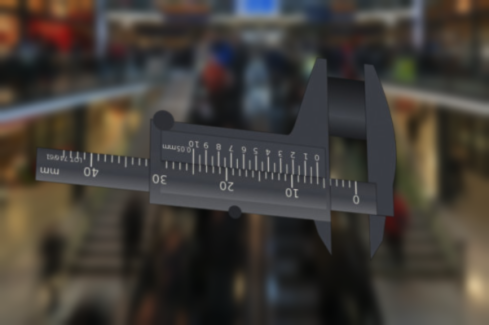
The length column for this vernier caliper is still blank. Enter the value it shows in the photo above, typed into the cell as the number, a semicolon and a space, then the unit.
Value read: 6.0; mm
